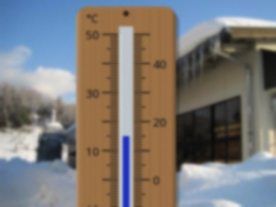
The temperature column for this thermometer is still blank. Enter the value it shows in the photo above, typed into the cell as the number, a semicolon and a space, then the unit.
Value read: 15; °C
